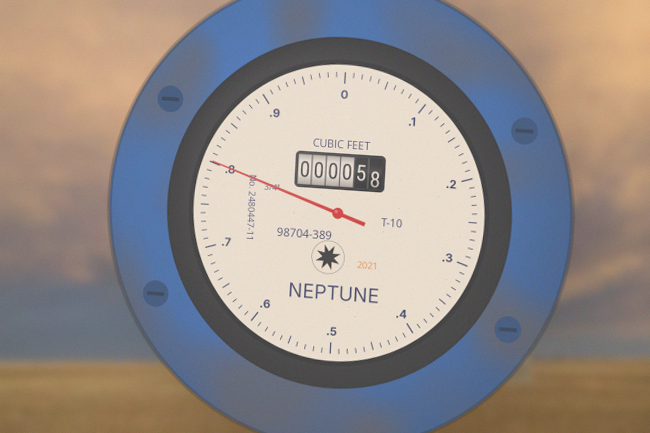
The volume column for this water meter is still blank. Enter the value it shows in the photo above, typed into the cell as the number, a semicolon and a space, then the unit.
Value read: 57.80; ft³
